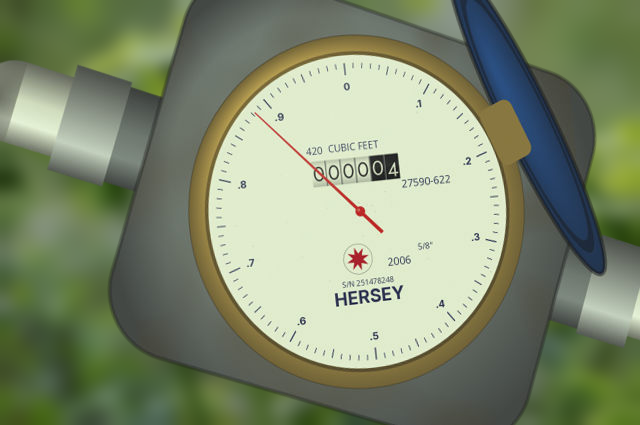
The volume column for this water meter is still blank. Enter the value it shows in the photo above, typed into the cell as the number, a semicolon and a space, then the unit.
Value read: 3.88; ft³
